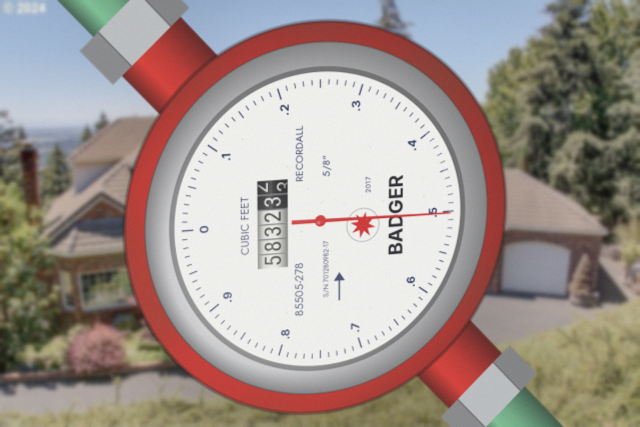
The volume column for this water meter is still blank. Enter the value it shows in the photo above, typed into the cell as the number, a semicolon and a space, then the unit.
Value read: 583232.50; ft³
